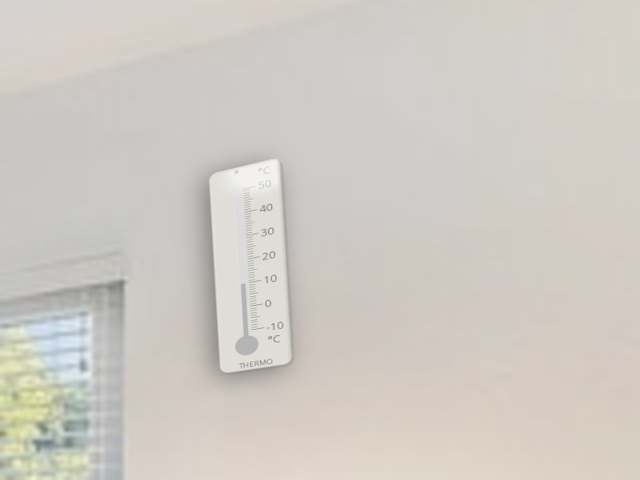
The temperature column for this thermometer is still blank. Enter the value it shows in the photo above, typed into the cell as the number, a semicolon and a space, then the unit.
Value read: 10; °C
